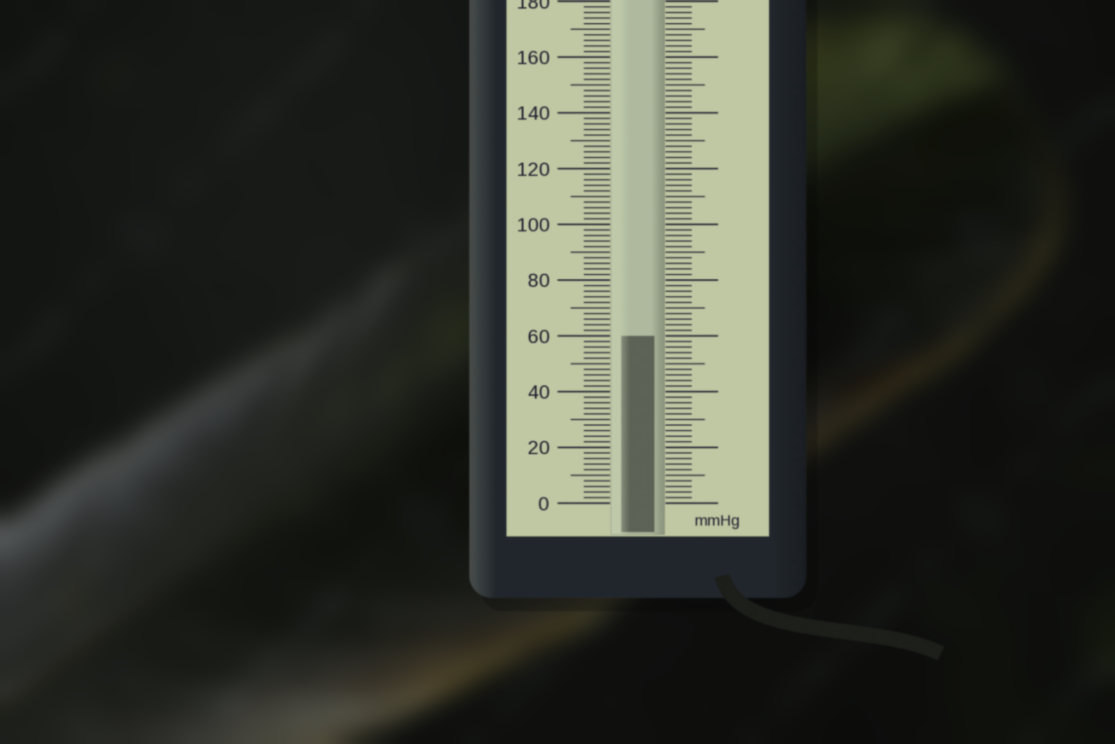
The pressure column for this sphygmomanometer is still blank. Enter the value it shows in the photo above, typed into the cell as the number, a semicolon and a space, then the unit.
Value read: 60; mmHg
